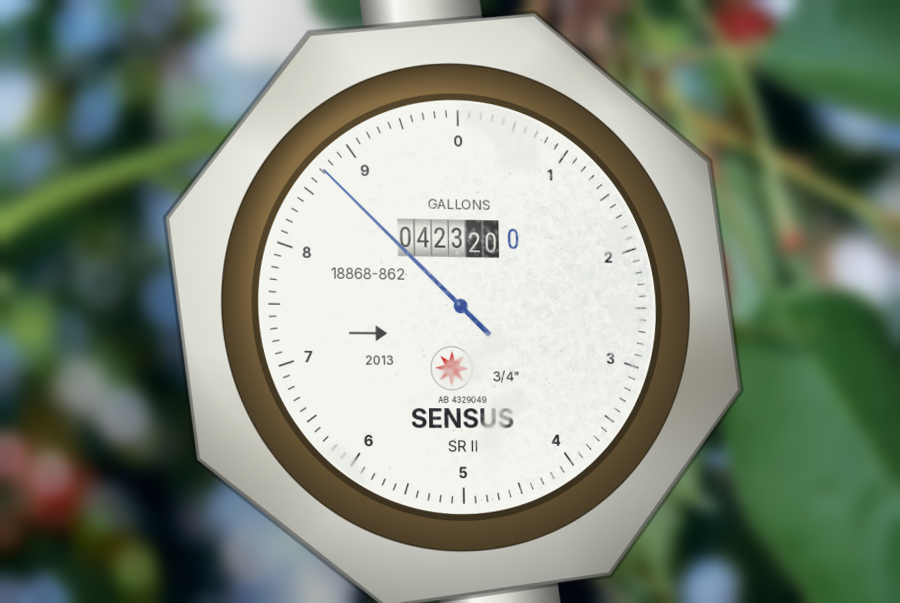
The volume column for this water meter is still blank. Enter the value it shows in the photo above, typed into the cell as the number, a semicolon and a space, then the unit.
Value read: 423198.7; gal
